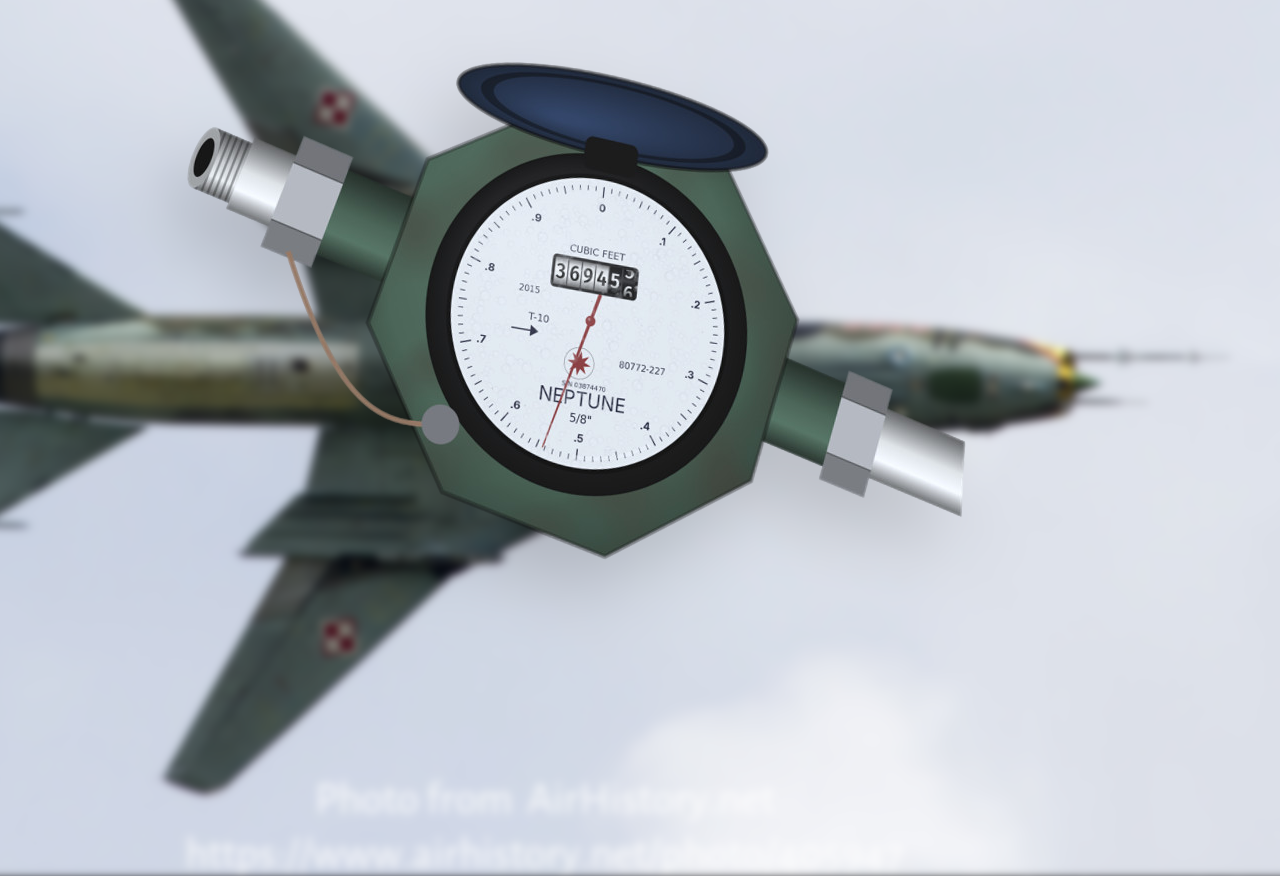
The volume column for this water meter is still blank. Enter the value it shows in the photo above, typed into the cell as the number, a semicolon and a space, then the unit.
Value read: 369455.54; ft³
